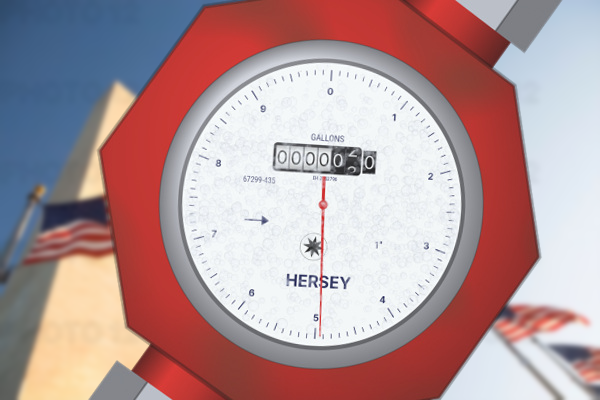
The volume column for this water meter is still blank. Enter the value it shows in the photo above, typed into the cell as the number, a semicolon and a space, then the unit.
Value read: 24.9; gal
